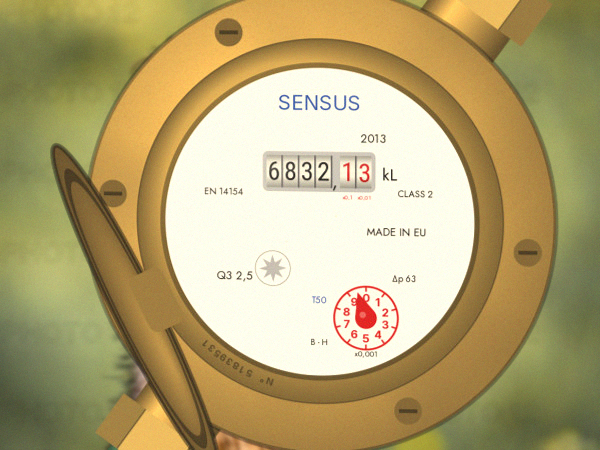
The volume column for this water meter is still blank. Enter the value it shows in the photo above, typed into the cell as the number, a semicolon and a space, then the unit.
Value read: 6832.129; kL
